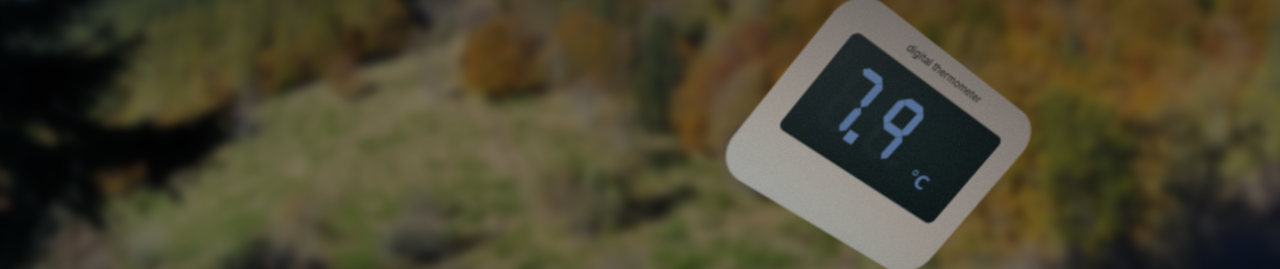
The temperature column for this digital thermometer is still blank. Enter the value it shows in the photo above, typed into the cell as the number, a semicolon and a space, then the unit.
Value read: 7.9; °C
